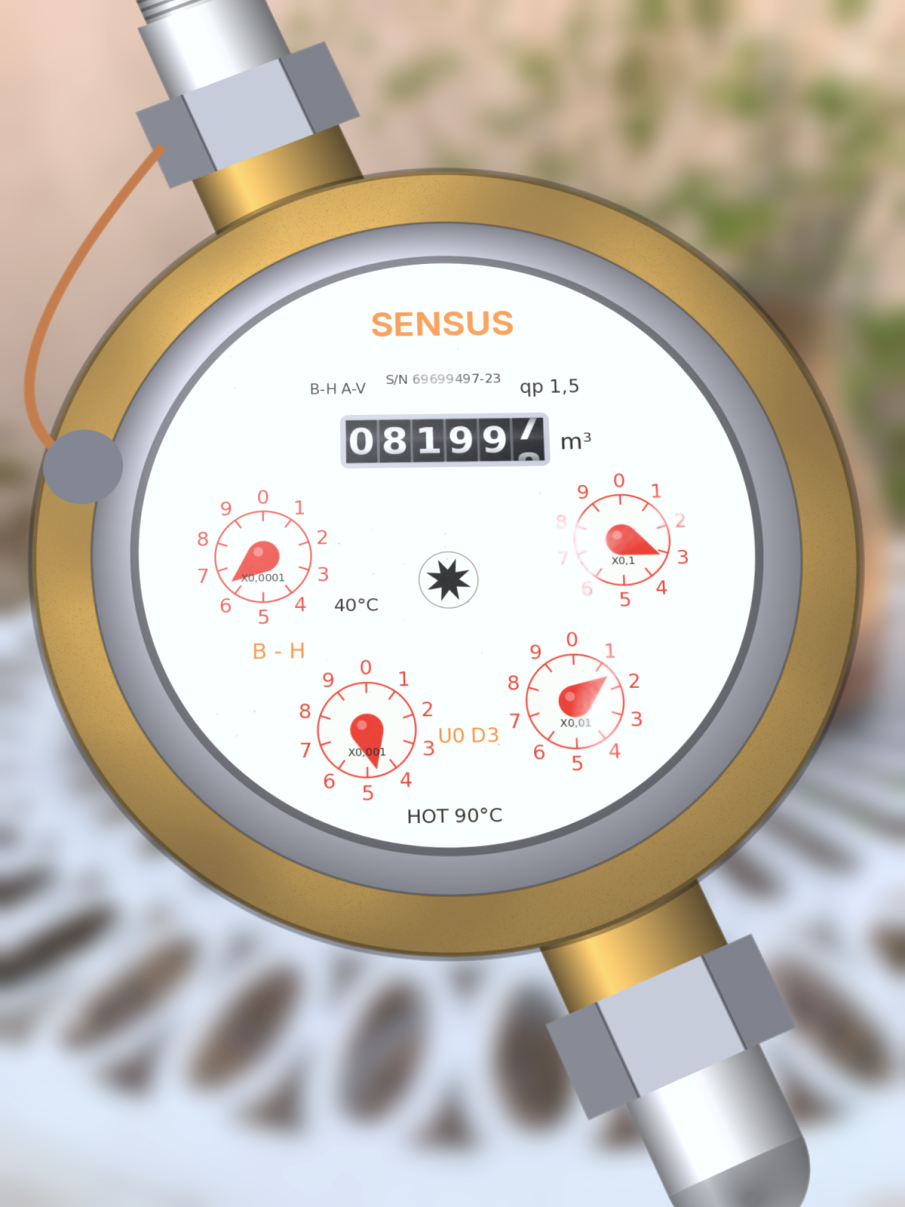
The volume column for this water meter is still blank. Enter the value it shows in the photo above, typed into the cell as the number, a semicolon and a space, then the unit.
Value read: 81997.3146; m³
